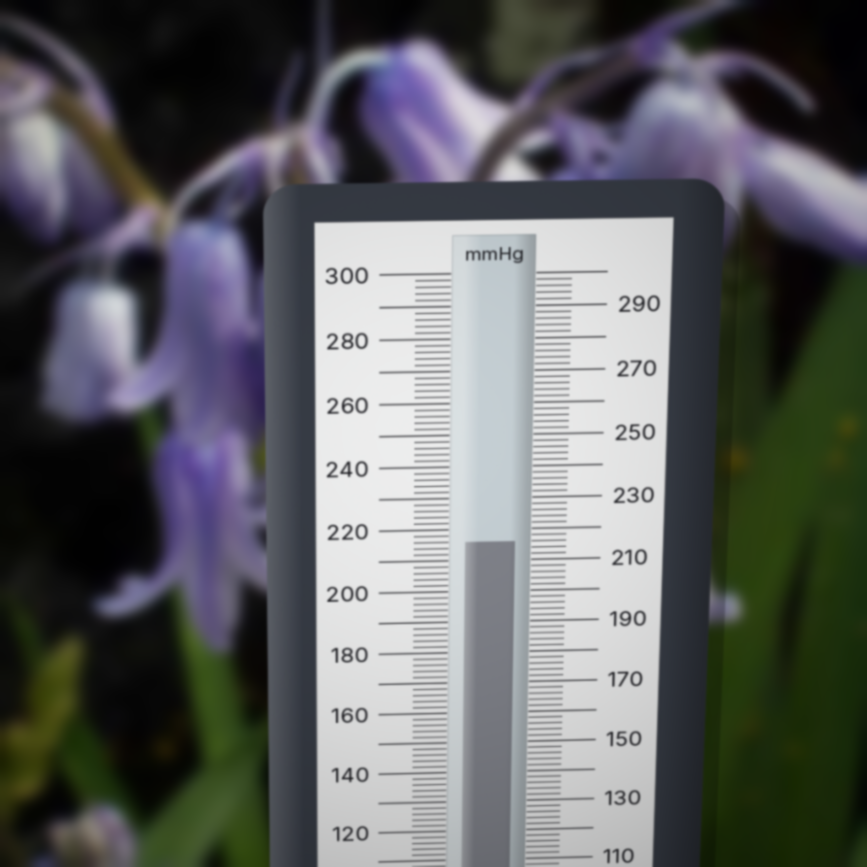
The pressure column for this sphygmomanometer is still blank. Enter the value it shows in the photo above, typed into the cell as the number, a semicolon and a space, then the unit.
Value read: 216; mmHg
